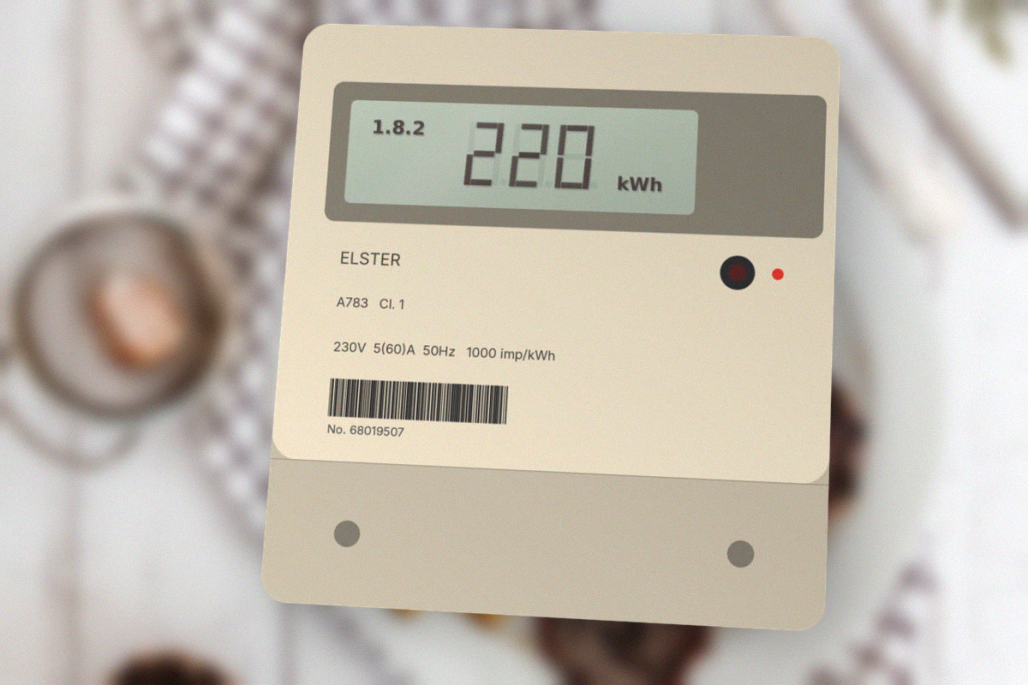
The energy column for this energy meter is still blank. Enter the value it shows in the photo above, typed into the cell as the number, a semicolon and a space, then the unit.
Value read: 220; kWh
